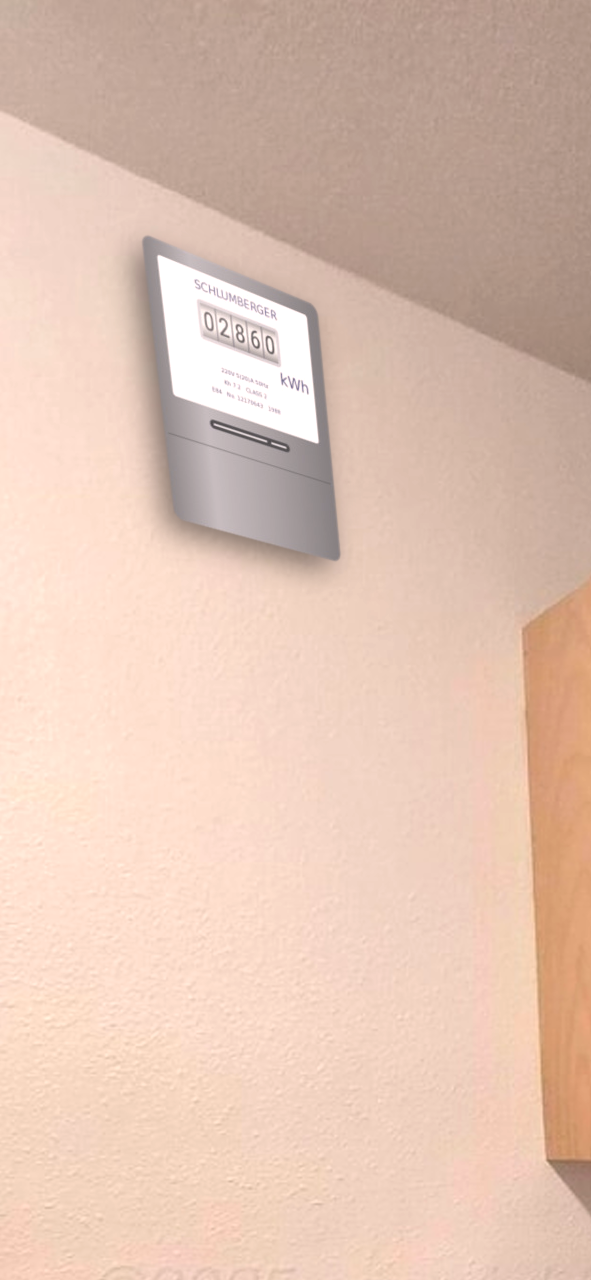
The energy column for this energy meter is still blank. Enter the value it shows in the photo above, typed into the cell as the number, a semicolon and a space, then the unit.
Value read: 2860; kWh
